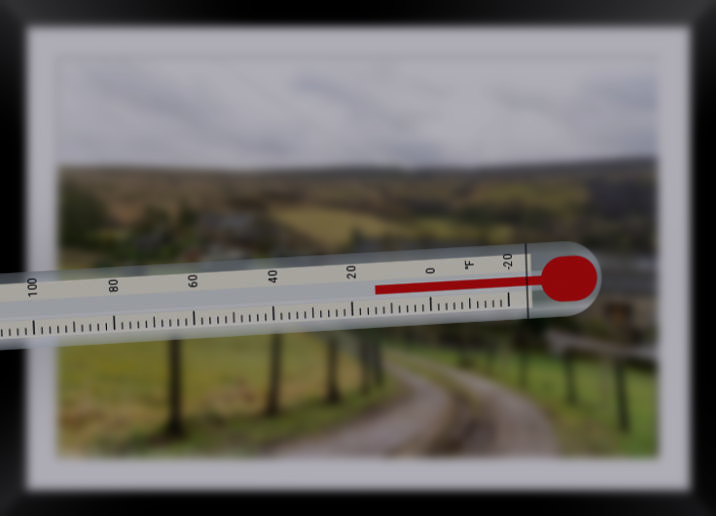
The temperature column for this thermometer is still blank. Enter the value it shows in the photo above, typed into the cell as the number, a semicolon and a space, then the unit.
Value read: 14; °F
